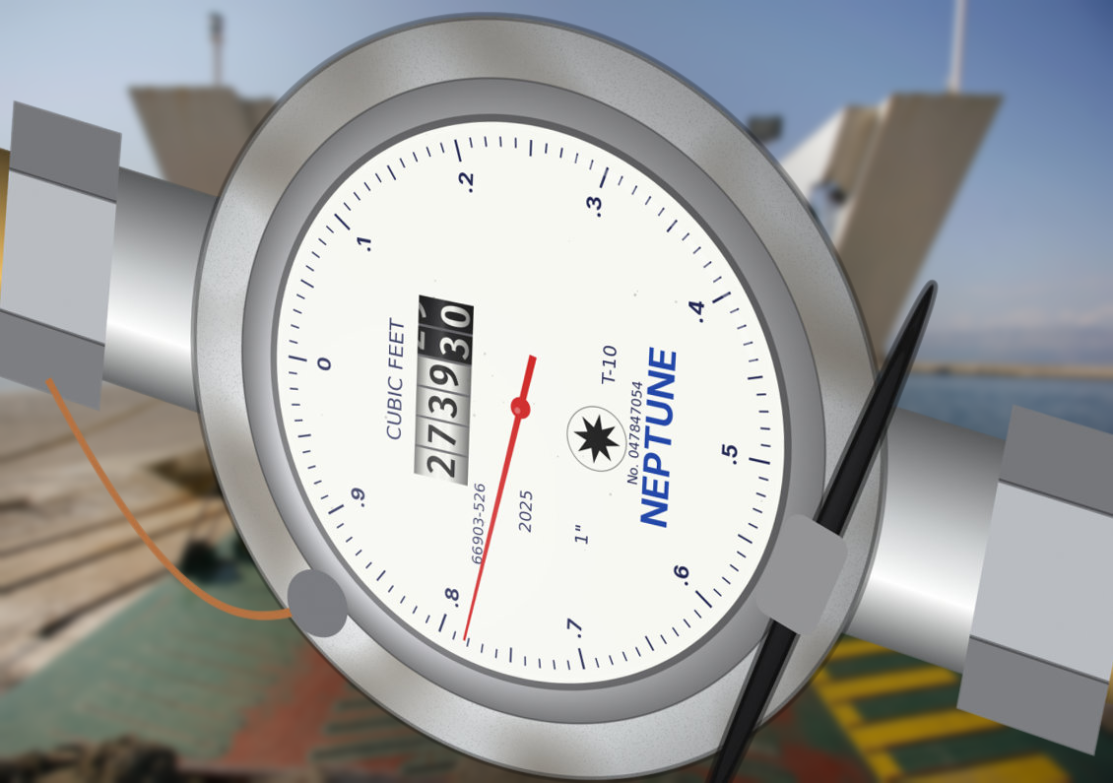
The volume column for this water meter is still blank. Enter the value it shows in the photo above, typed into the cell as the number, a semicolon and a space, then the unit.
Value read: 273929.78; ft³
